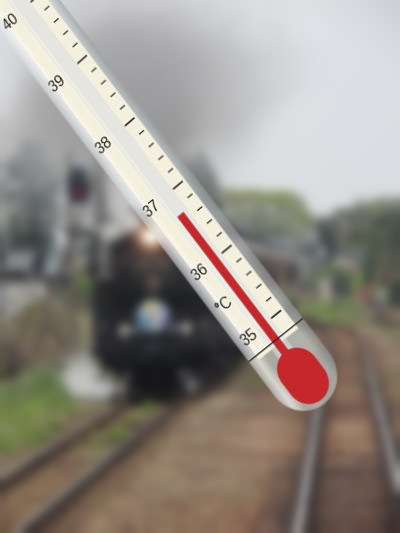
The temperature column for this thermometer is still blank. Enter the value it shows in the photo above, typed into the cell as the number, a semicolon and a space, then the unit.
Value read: 36.7; °C
